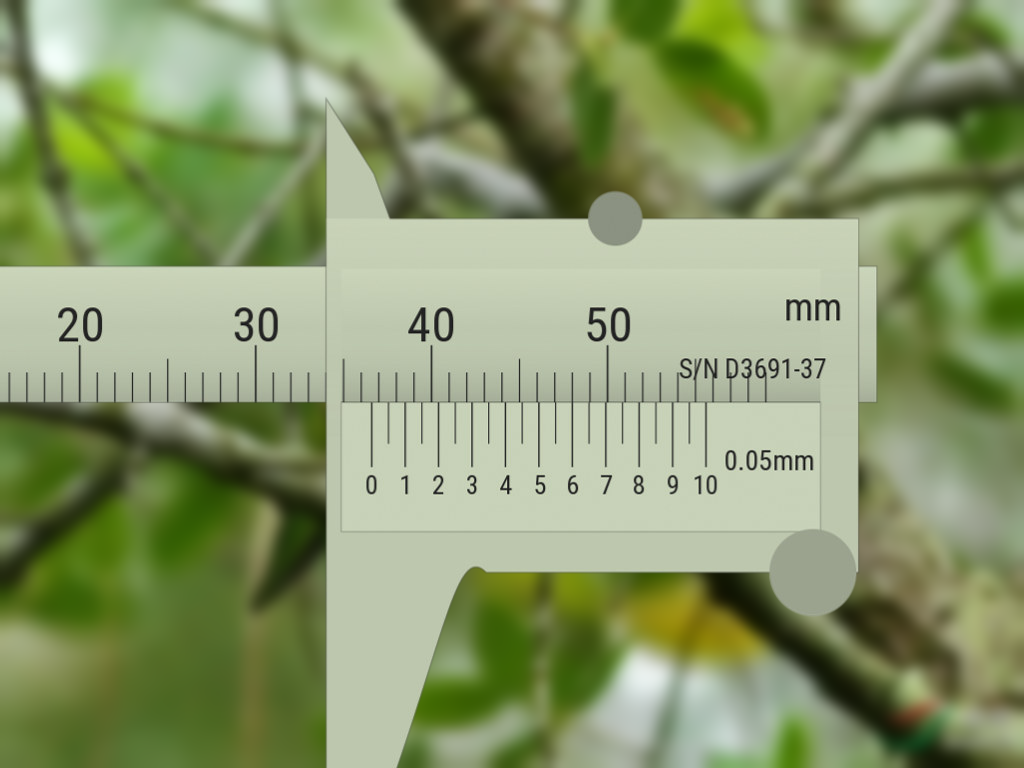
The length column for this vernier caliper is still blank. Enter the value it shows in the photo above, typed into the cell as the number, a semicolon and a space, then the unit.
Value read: 36.6; mm
